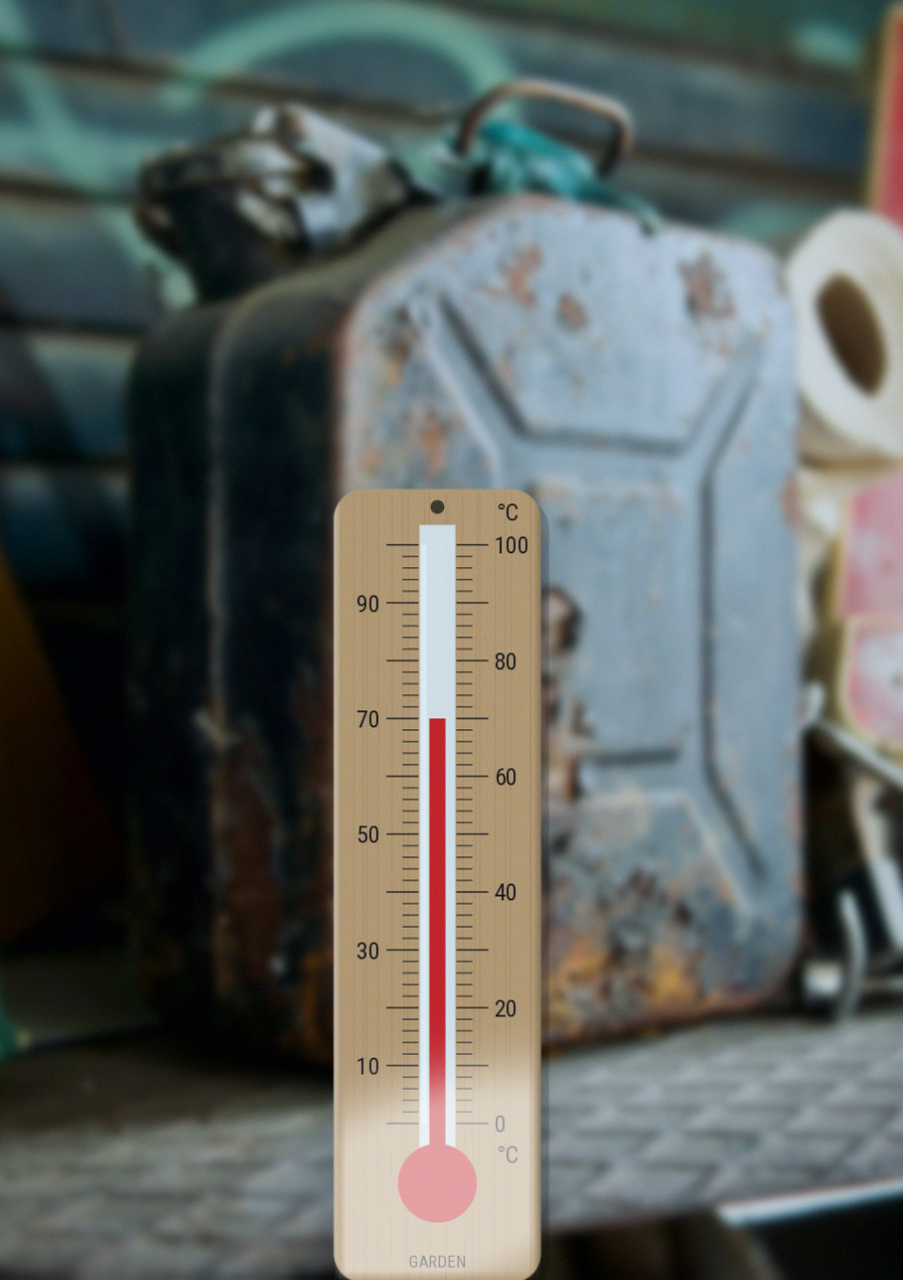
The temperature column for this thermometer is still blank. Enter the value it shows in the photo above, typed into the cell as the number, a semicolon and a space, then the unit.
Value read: 70; °C
